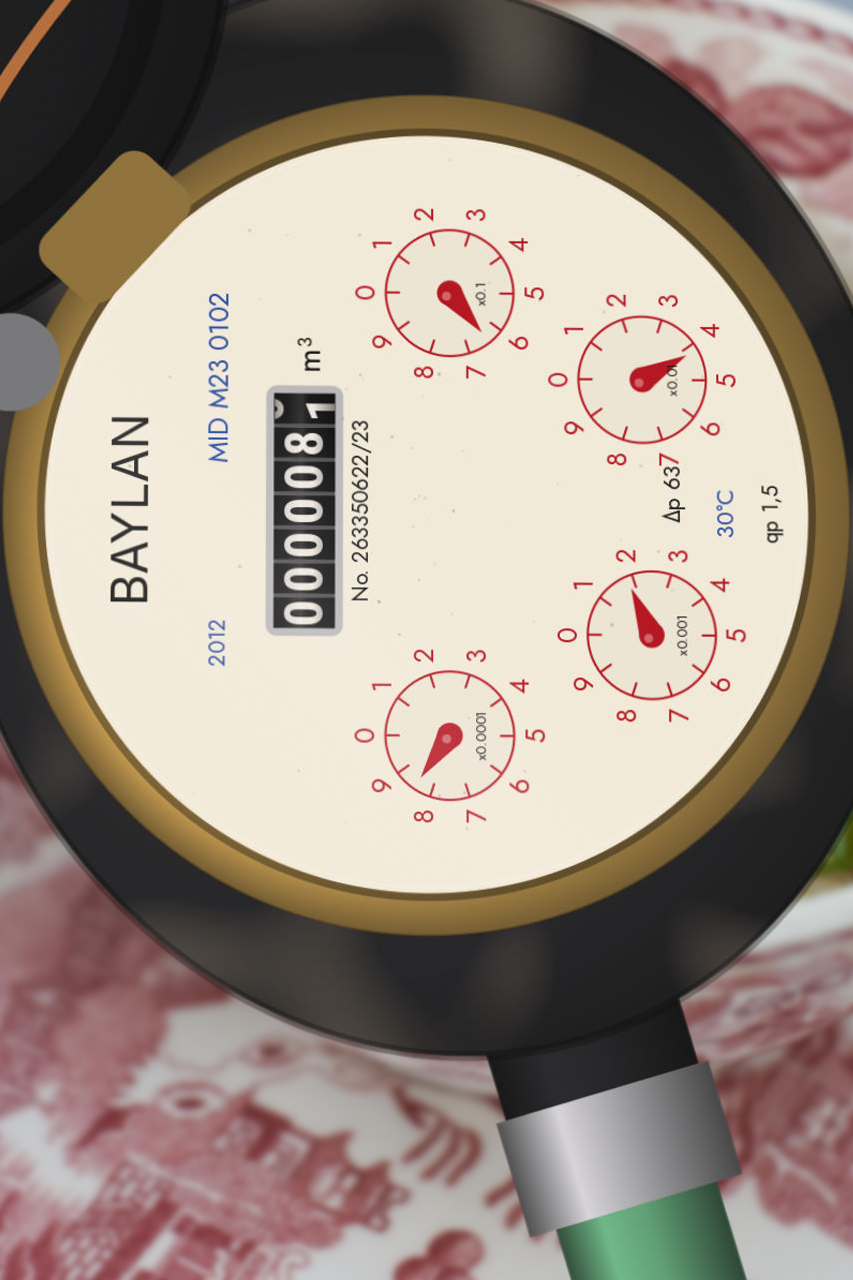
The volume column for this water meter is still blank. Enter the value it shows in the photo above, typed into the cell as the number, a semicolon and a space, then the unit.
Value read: 80.6418; m³
